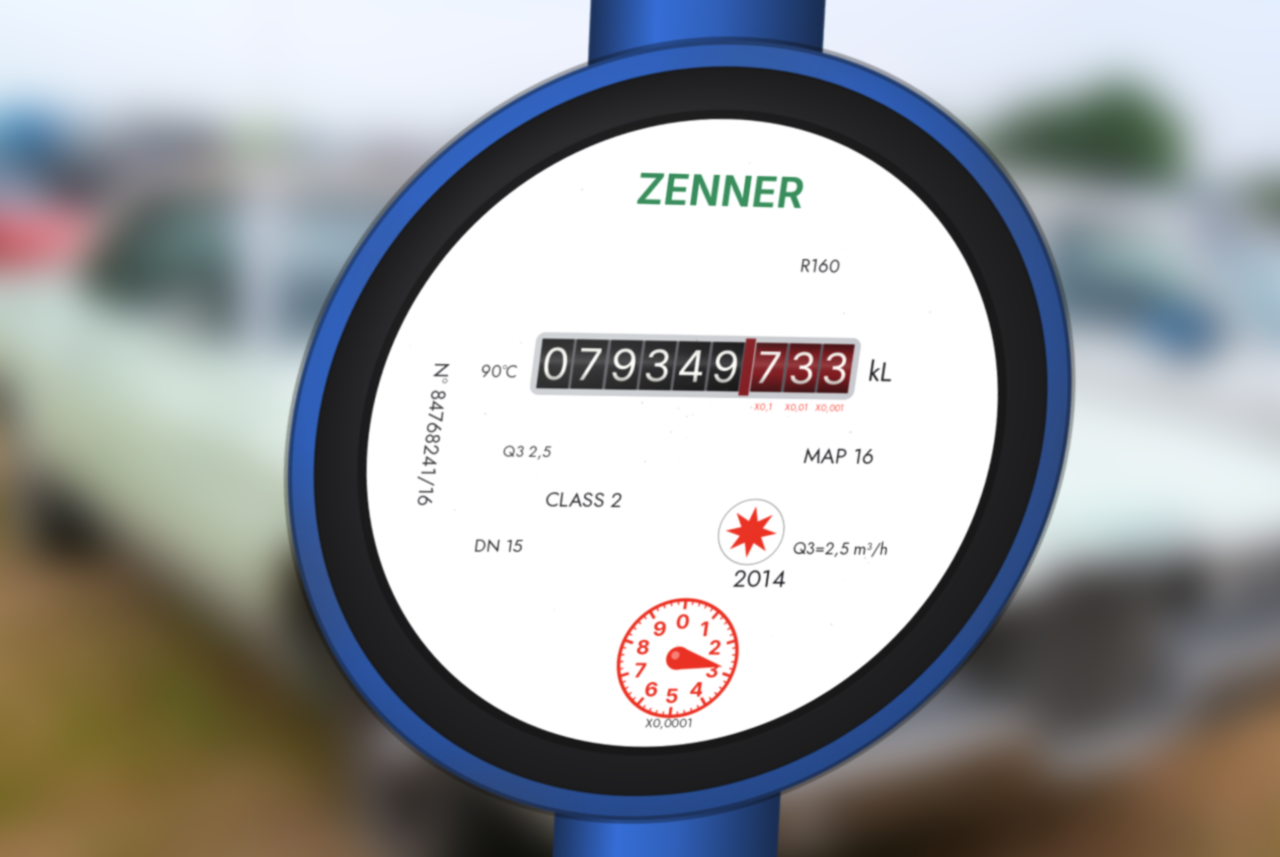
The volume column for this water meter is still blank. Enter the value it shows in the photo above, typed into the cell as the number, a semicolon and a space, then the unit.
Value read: 79349.7332; kL
